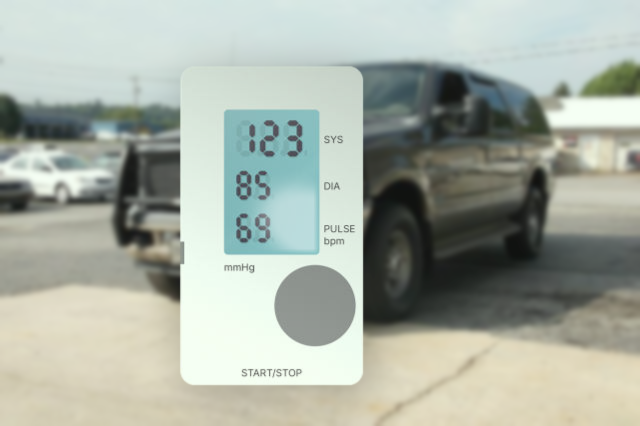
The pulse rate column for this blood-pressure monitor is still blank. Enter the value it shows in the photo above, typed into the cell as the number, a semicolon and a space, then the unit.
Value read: 69; bpm
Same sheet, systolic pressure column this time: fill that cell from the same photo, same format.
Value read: 123; mmHg
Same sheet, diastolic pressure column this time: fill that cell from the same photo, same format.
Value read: 85; mmHg
